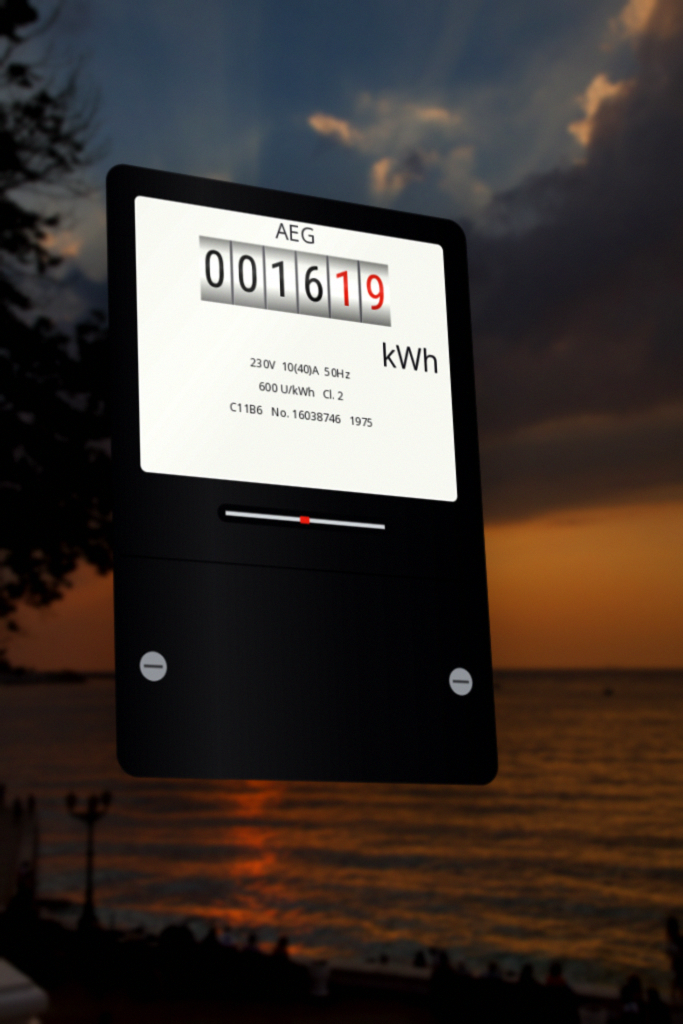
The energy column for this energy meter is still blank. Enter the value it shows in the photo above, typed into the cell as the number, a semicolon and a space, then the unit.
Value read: 16.19; kWh
